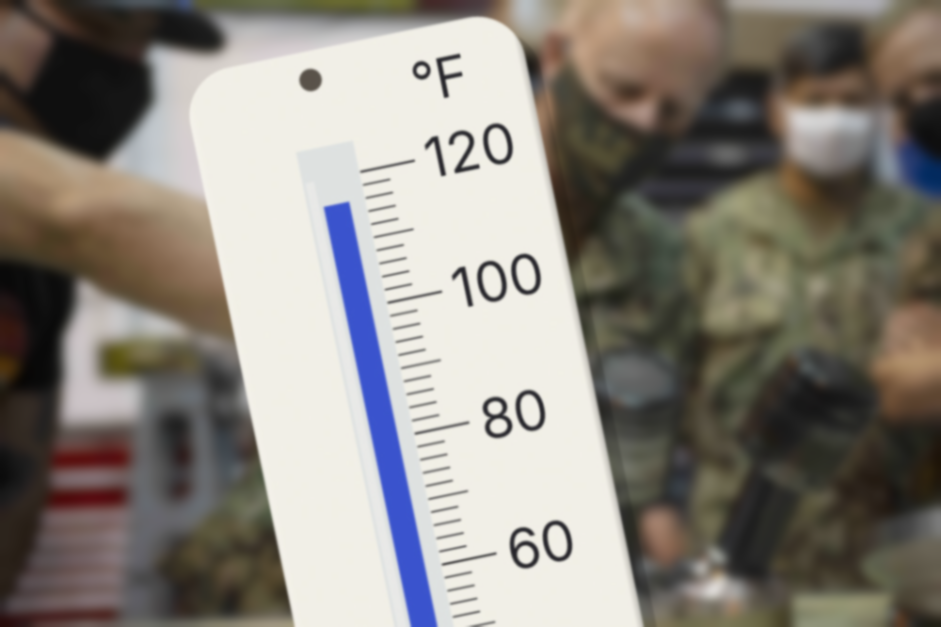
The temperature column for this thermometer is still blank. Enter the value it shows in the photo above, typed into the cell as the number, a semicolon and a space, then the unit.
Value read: 116; °F
